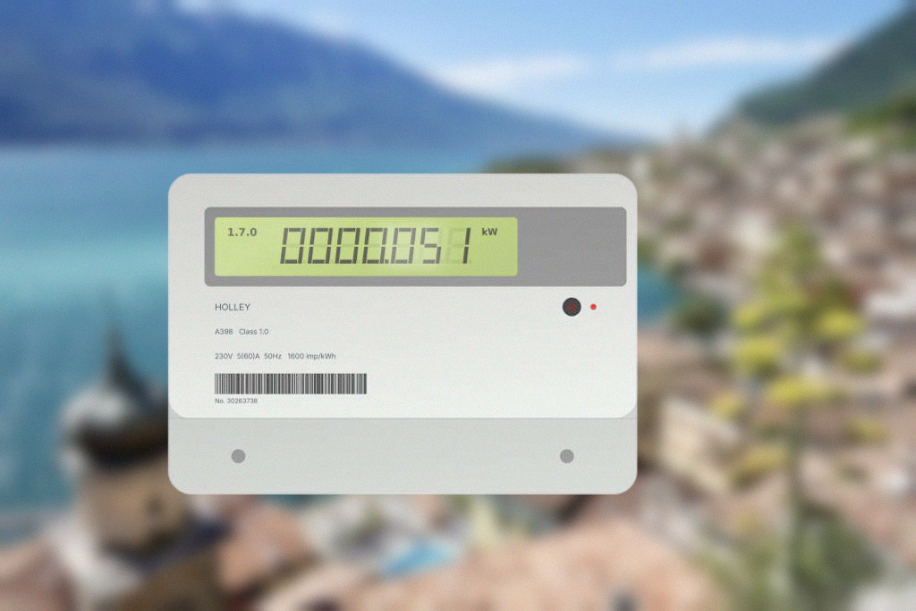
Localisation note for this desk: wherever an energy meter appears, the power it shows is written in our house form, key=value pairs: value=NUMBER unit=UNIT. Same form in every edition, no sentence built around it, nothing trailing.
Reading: value=0.051 unit=kW
